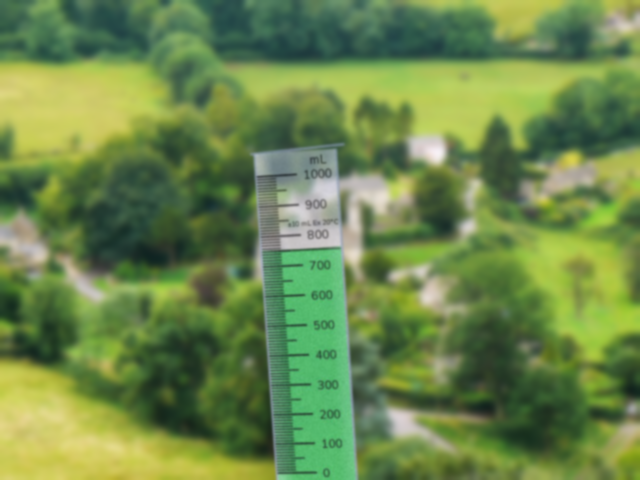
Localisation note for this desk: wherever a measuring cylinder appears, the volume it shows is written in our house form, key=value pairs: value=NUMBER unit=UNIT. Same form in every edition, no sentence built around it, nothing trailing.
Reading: value=750 unit=mL
